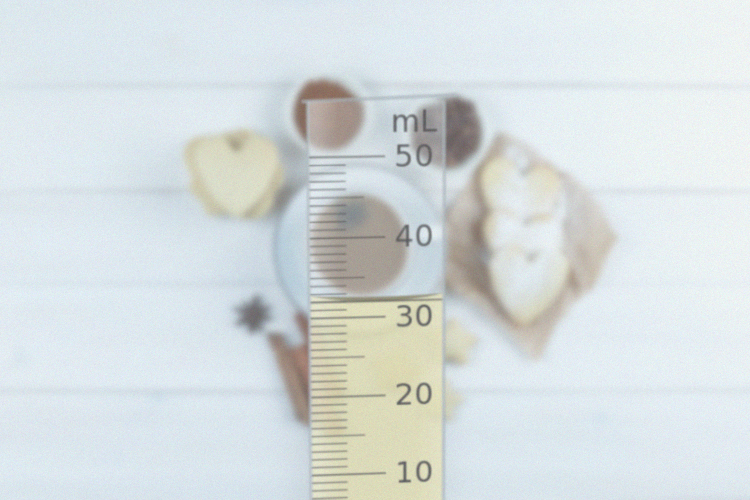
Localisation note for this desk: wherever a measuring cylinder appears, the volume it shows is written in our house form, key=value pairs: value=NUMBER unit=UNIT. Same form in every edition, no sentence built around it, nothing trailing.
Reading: value=32 unit=mL
